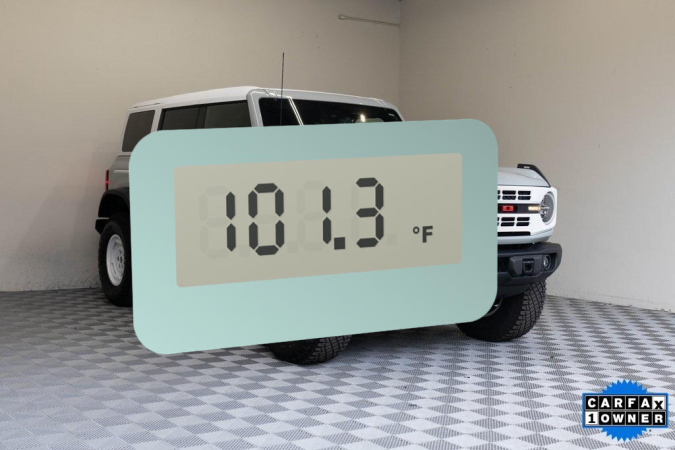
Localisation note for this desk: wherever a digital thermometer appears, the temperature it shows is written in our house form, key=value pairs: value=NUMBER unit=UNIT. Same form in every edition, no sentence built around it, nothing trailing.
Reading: value=101.3 unit=°F
